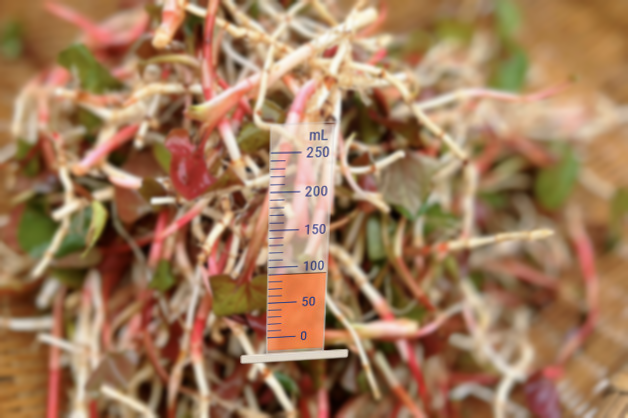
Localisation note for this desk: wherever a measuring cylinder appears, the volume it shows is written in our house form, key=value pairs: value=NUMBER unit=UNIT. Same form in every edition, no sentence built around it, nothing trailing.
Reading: value=90 unit=mL
